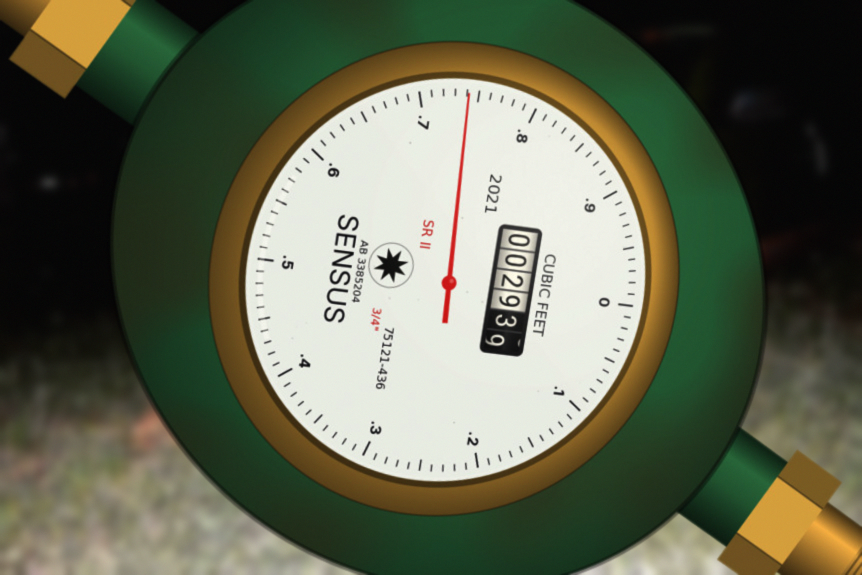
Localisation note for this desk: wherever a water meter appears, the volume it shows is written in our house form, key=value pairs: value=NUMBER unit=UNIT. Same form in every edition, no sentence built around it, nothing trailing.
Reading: value=2938.74 unit=ft³
